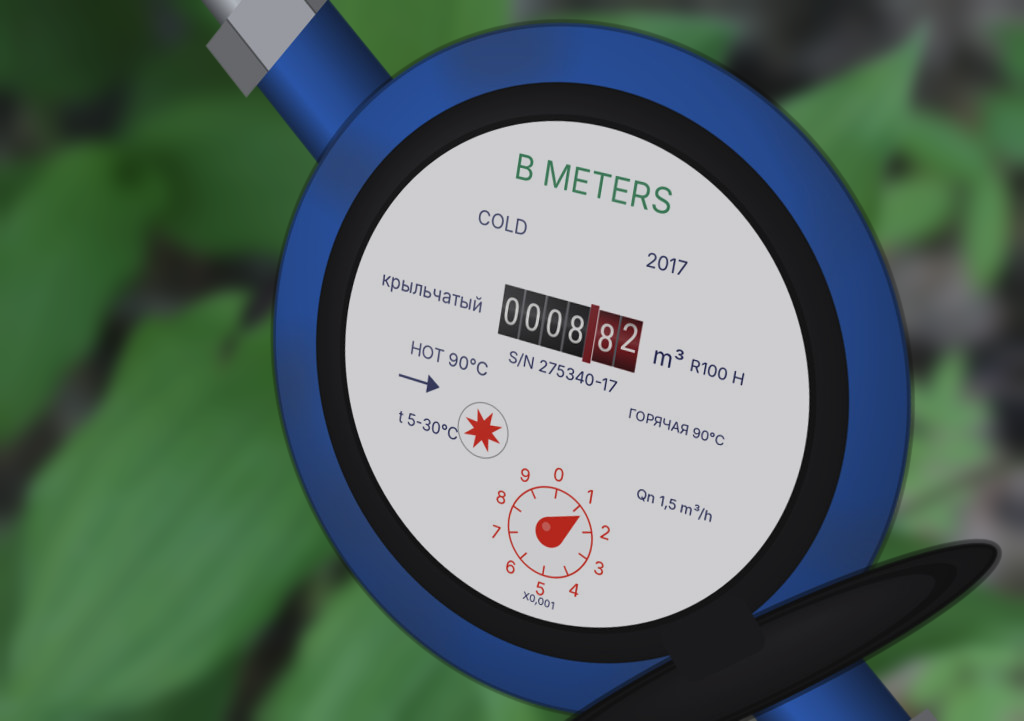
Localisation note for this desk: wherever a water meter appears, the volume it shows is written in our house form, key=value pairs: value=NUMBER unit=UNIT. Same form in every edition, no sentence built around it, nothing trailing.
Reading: value=8.821 unit=m³
